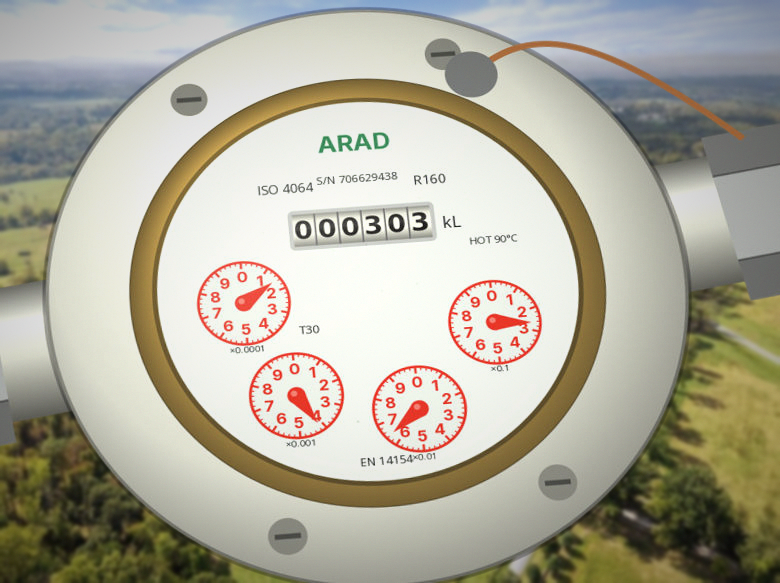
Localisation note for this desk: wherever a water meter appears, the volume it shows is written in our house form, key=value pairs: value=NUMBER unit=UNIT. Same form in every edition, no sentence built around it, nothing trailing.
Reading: value=303.2641 unit=kL
